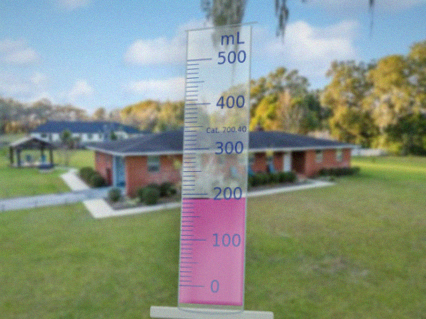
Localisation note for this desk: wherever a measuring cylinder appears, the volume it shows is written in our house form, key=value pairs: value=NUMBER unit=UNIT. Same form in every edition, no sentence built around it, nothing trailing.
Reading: value=190 unit=mL
